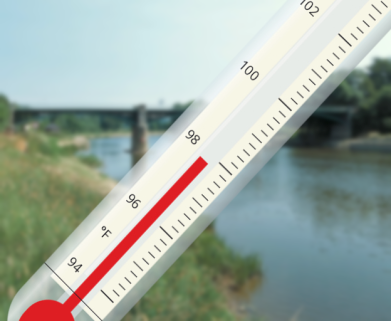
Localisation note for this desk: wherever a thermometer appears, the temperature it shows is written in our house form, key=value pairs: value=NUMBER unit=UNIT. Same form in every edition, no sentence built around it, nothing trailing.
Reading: value=97.8 unit=°F
